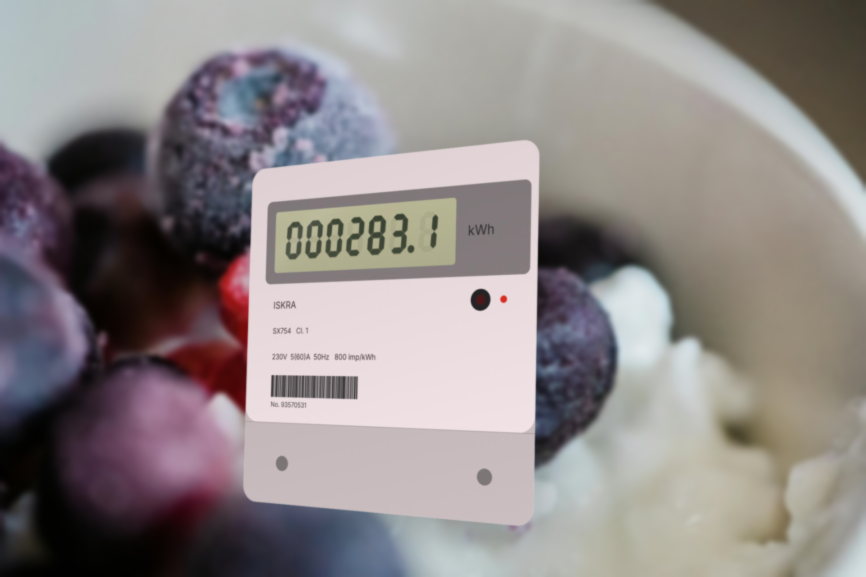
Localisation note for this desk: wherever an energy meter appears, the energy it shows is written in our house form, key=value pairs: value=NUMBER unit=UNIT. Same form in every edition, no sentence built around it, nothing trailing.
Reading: value=283.1 unit=kWh
